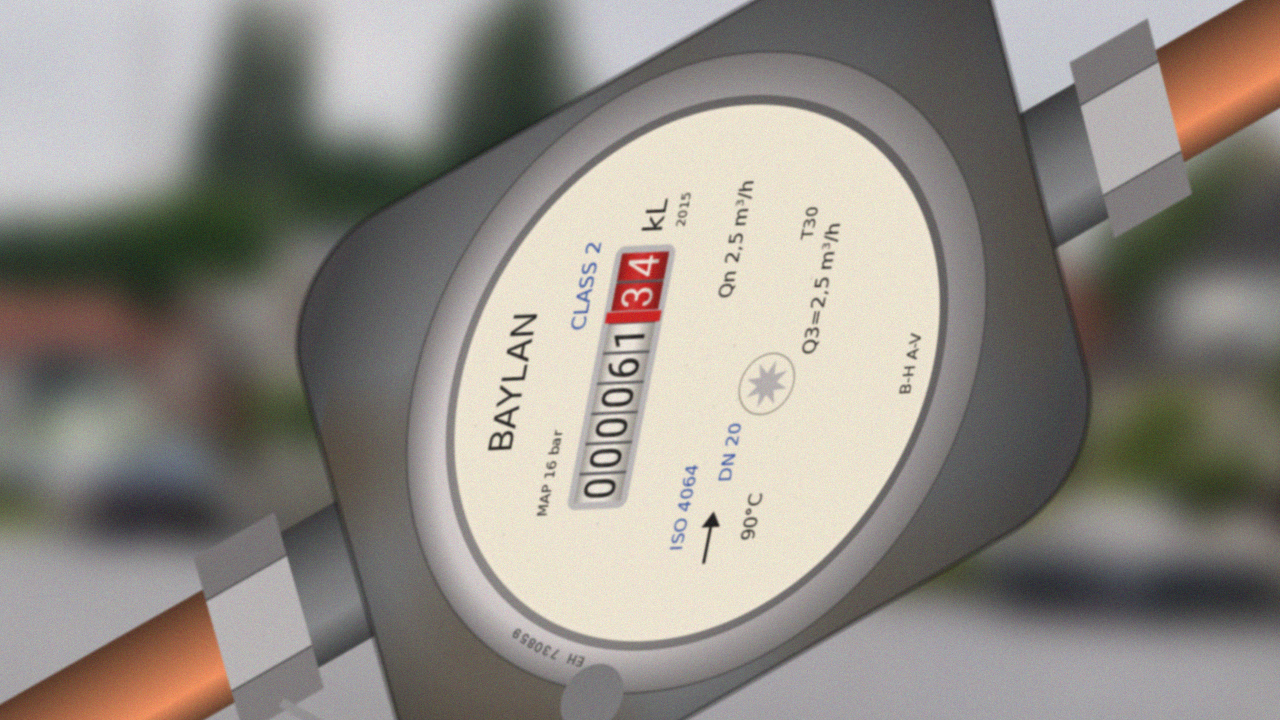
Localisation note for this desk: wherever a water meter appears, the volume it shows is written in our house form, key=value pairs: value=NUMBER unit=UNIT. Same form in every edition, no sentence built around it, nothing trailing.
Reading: value=61.34 unit=kL
